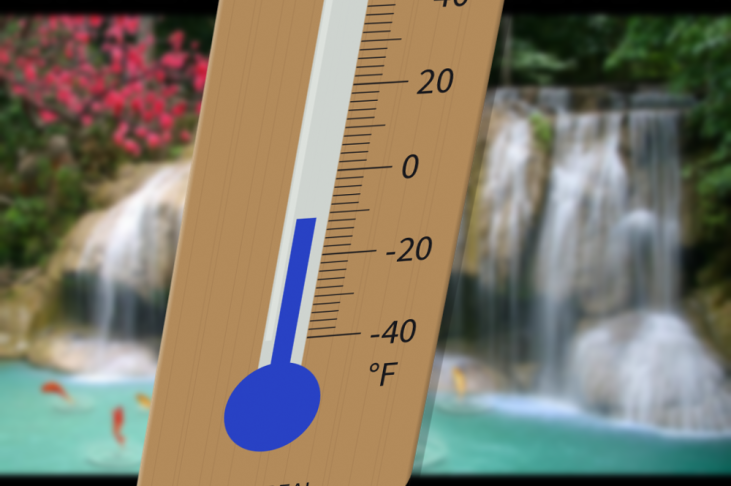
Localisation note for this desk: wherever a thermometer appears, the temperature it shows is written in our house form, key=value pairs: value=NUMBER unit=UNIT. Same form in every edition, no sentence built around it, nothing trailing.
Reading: value=-11 unit=°F
